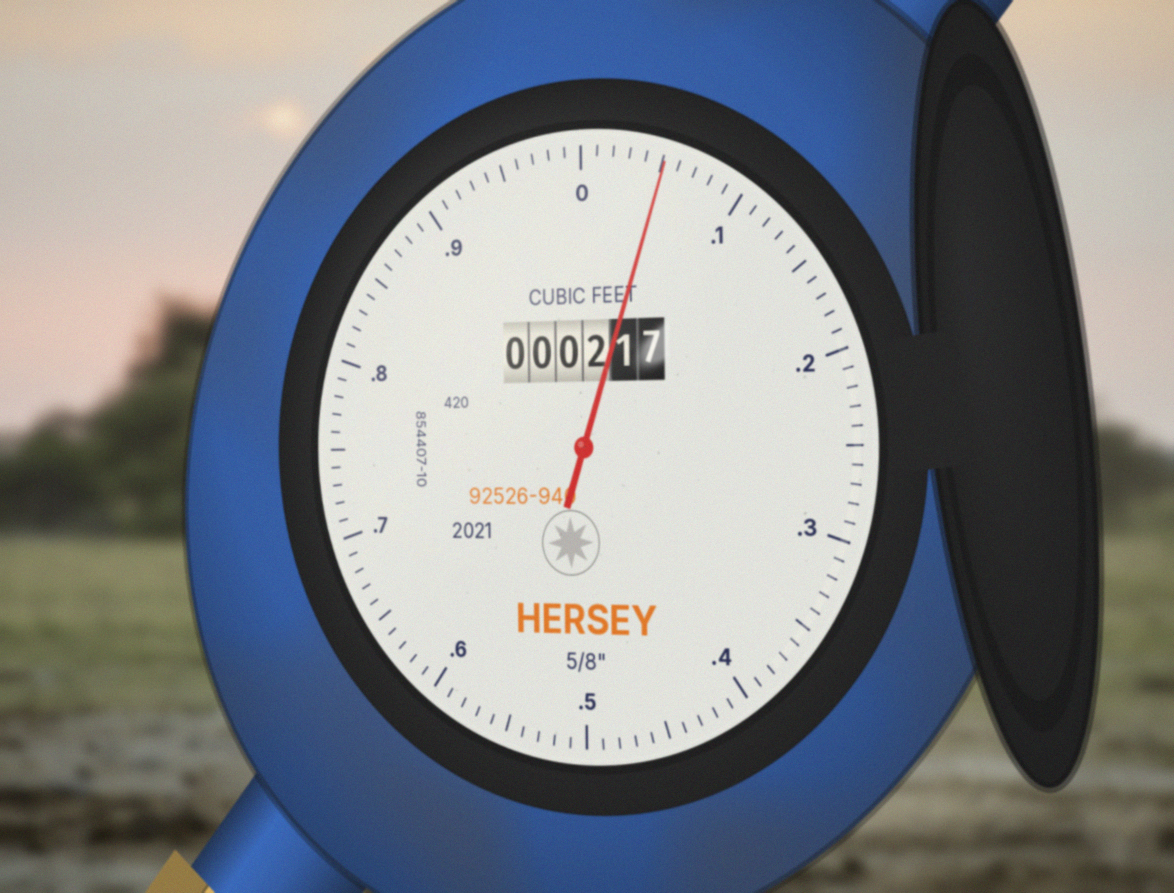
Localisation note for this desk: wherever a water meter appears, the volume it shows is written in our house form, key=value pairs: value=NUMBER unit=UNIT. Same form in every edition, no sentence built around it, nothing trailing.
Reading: value=217.05 unit=ft³
